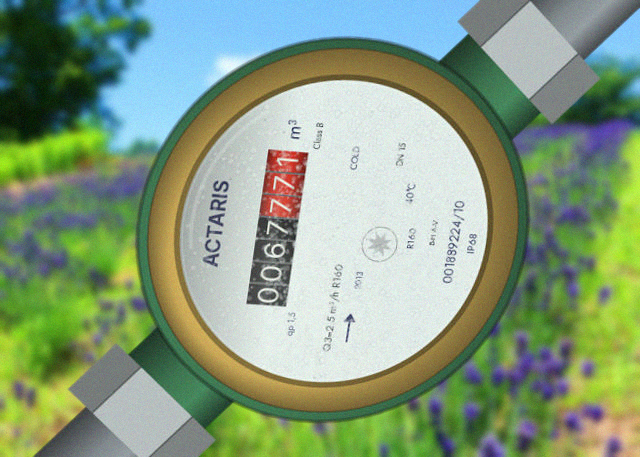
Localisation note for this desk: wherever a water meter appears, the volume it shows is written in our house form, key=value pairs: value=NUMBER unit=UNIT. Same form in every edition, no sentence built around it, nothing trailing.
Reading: value=67.771 unit=m³
